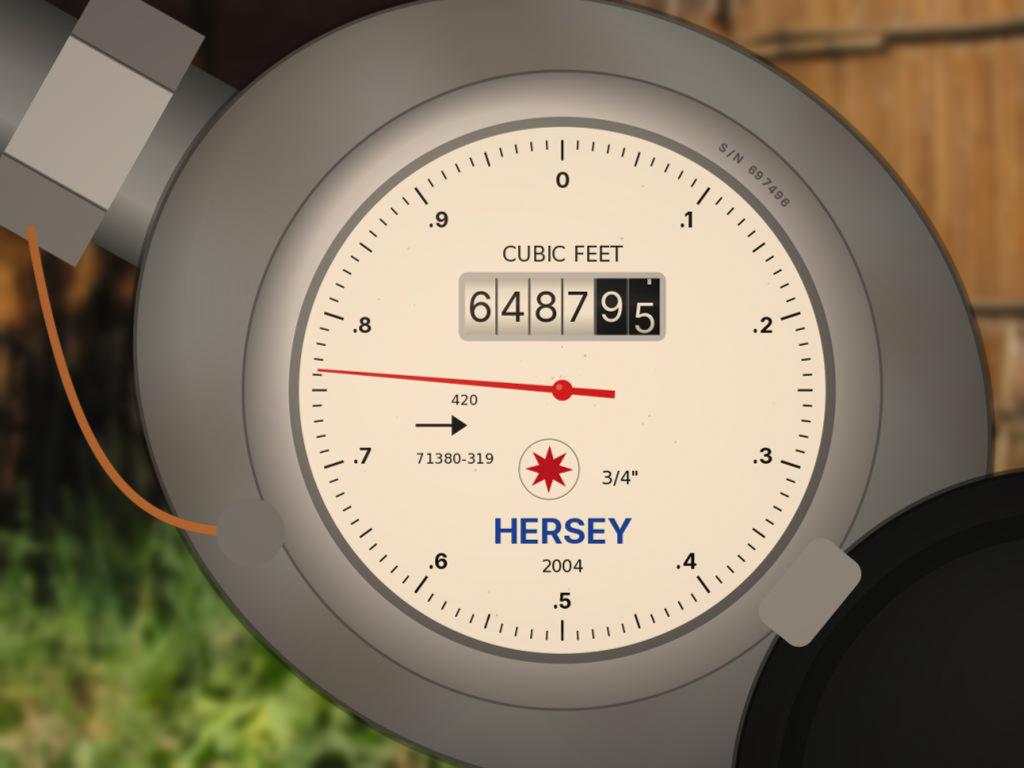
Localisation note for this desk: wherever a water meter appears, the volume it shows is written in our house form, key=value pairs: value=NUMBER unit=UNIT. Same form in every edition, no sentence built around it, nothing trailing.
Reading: value=648794.76 unit=ft³
